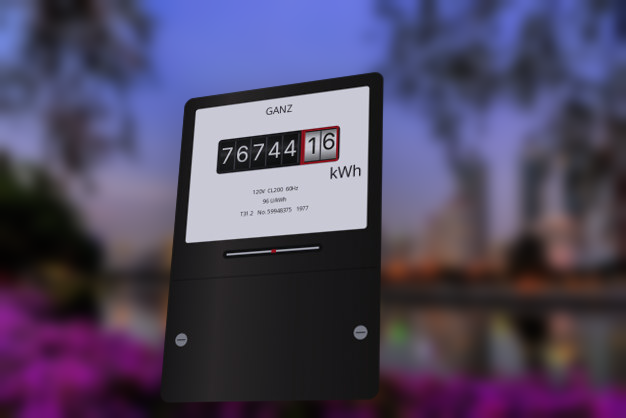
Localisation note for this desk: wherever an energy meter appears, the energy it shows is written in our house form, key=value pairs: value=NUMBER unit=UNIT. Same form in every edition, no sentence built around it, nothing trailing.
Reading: value=76744.16 unit=kWh
